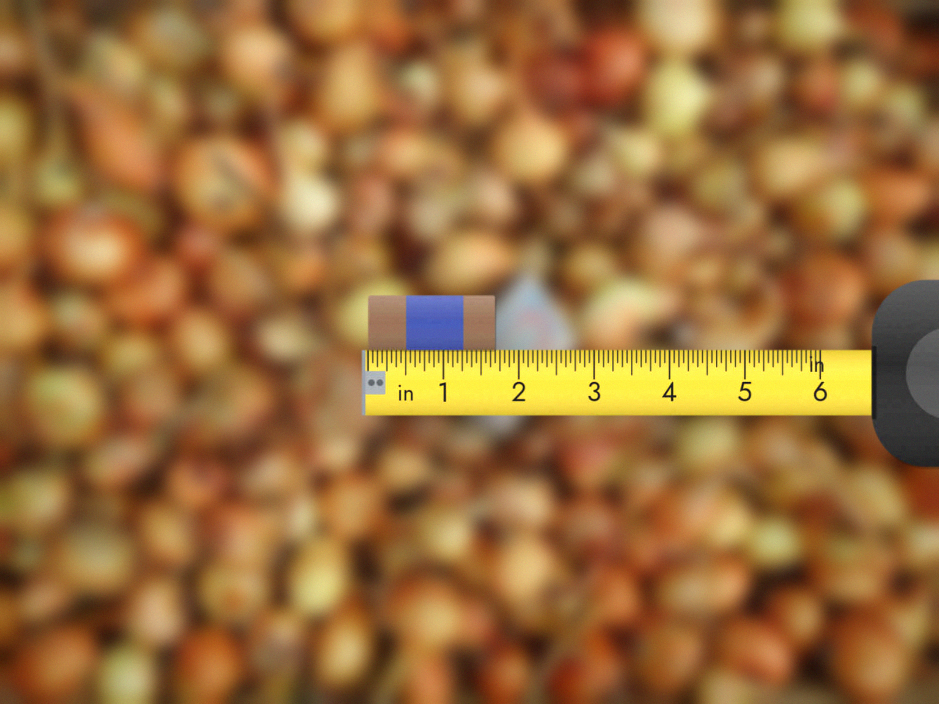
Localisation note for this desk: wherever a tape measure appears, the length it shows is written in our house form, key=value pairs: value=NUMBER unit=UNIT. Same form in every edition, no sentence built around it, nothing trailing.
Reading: value=1.6875 unit=in
